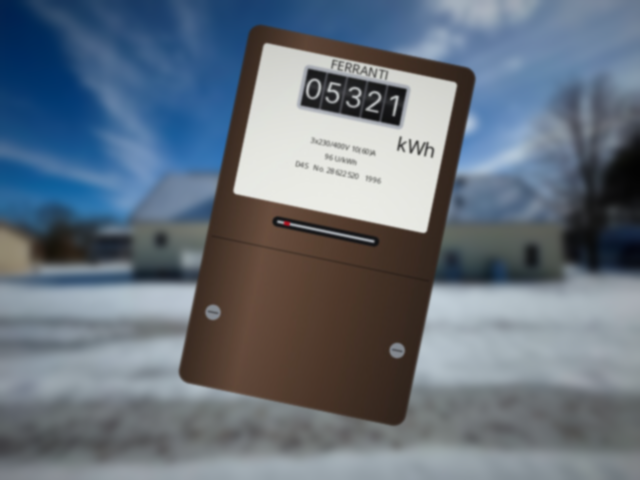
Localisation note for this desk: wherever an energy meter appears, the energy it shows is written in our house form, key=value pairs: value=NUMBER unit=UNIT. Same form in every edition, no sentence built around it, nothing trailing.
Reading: value=5321 unit=kWh
